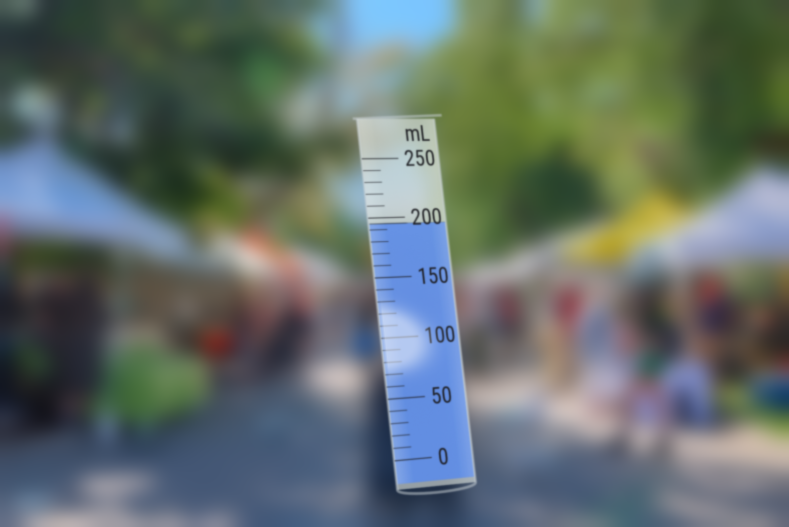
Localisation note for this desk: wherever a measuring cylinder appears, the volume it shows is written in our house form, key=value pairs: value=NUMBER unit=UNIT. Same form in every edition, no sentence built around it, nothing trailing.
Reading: value=195 unit=mL
